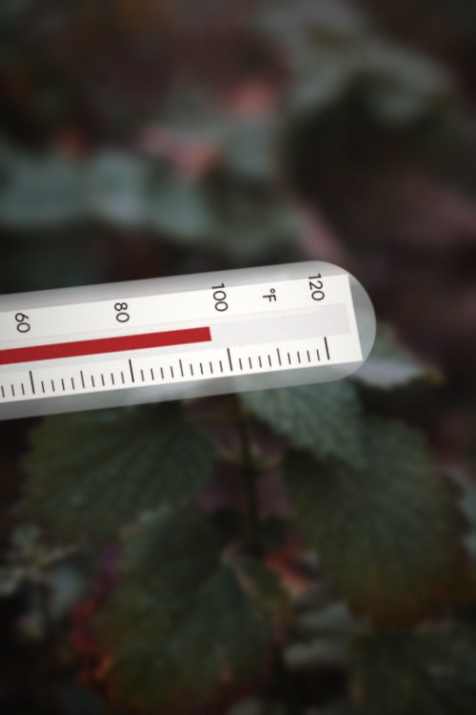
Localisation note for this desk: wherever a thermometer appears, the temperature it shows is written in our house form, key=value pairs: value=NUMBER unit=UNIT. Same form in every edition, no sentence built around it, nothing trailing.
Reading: value=97 unit=°F
